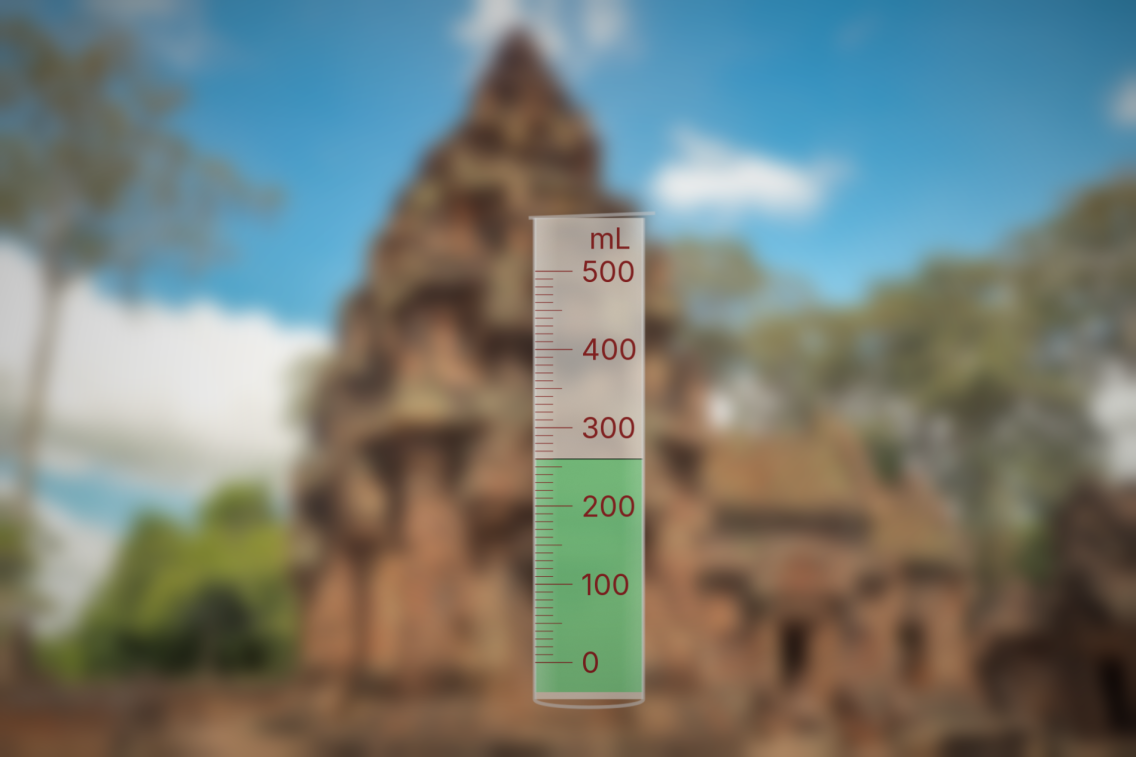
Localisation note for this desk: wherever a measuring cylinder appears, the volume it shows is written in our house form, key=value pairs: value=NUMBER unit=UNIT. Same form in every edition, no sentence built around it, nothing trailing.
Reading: value=260 unit=mL
